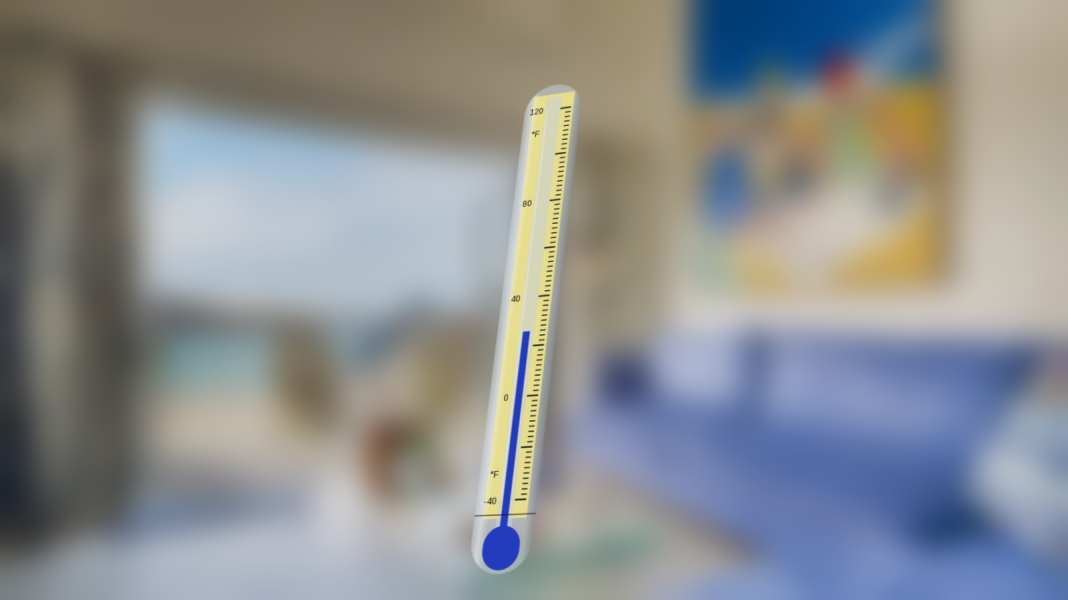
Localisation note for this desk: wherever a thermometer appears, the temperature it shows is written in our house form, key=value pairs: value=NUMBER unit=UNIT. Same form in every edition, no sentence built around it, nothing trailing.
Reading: value=26 unit=°F
